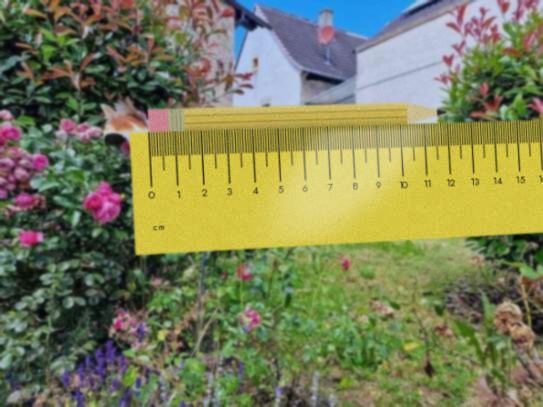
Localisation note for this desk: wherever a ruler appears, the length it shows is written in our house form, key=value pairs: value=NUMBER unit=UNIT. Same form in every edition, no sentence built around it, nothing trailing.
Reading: value=12 unit=cm
